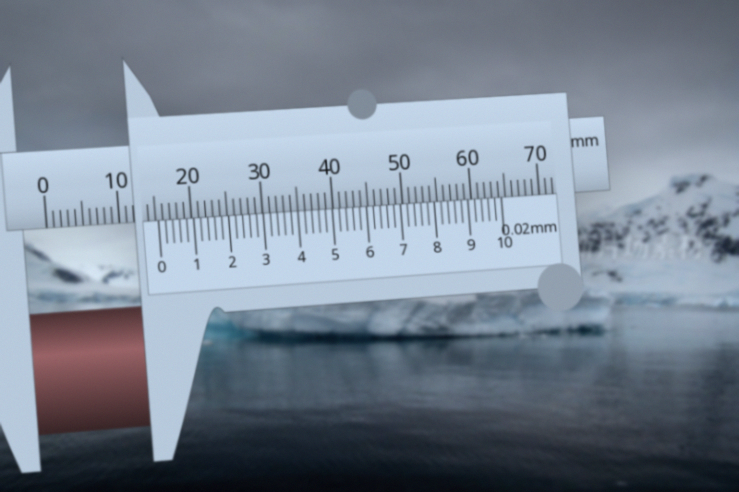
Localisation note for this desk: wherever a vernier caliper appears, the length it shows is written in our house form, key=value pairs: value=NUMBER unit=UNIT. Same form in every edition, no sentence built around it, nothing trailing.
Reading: value=15.4 unit=mm
